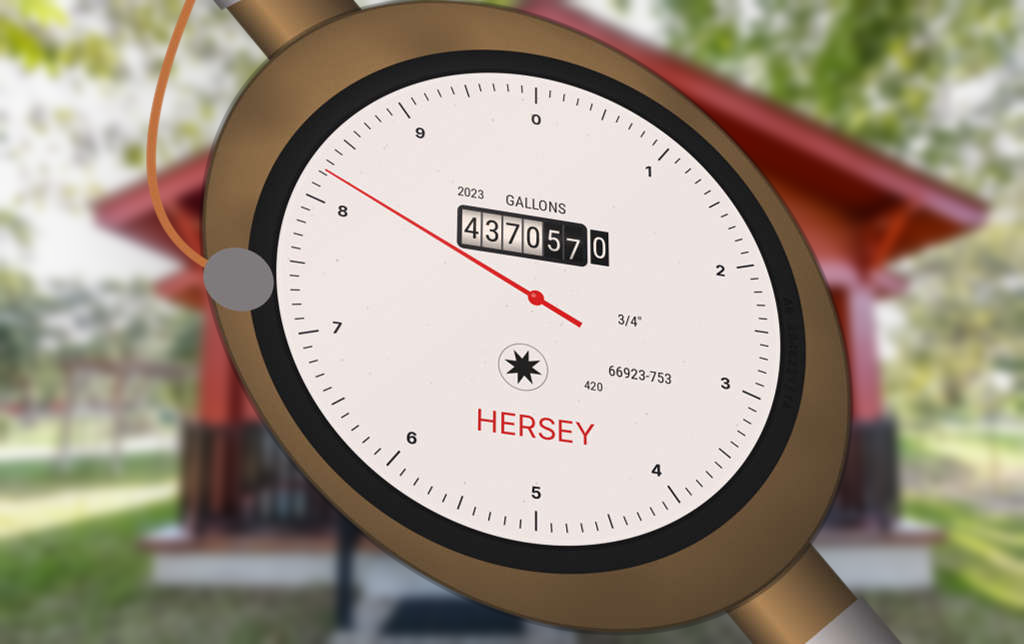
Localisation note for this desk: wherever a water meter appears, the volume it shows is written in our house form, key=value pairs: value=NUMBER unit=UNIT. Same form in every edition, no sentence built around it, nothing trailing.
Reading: value=4370568.2 unit=gal
